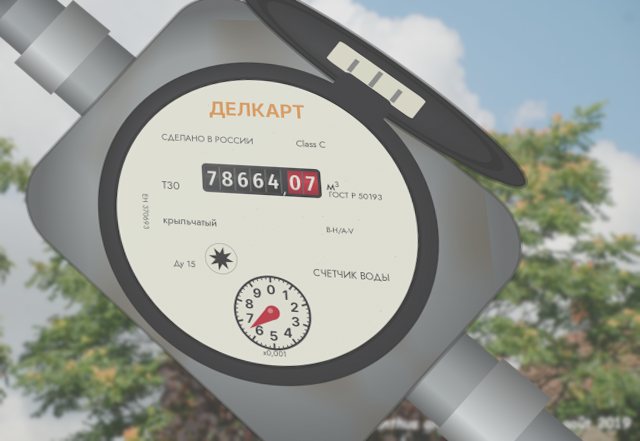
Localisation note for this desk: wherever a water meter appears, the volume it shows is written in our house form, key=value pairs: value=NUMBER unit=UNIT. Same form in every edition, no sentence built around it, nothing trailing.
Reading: value=78664.076 unit=m³
